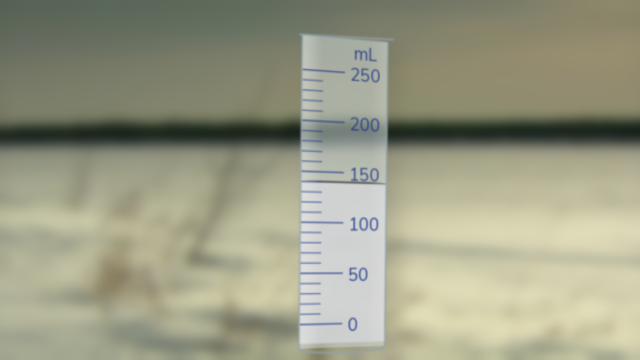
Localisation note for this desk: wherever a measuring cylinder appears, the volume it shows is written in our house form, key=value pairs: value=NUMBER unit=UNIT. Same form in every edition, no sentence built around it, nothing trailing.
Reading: value=140 unit=mL
